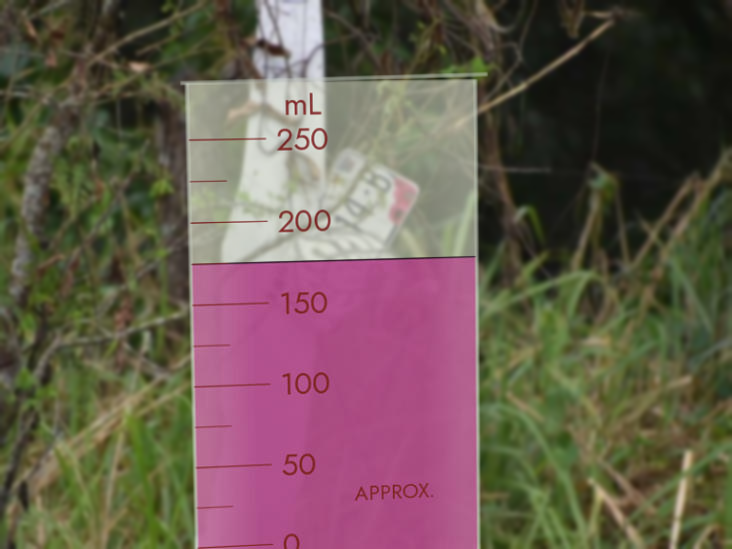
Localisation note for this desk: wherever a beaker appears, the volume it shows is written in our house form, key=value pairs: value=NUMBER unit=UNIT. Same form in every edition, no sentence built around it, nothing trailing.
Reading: value=175 unit=mL
